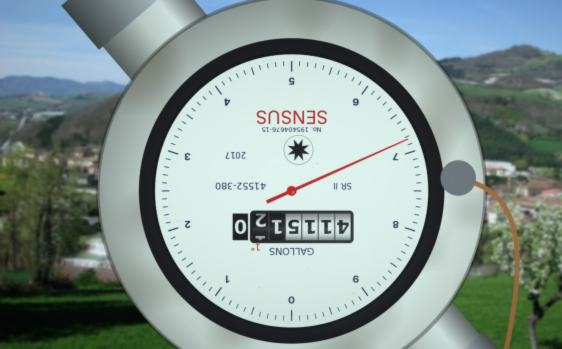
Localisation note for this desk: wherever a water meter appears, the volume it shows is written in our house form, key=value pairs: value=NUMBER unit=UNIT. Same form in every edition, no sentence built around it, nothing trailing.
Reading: value=4115116.8 unit=gal
